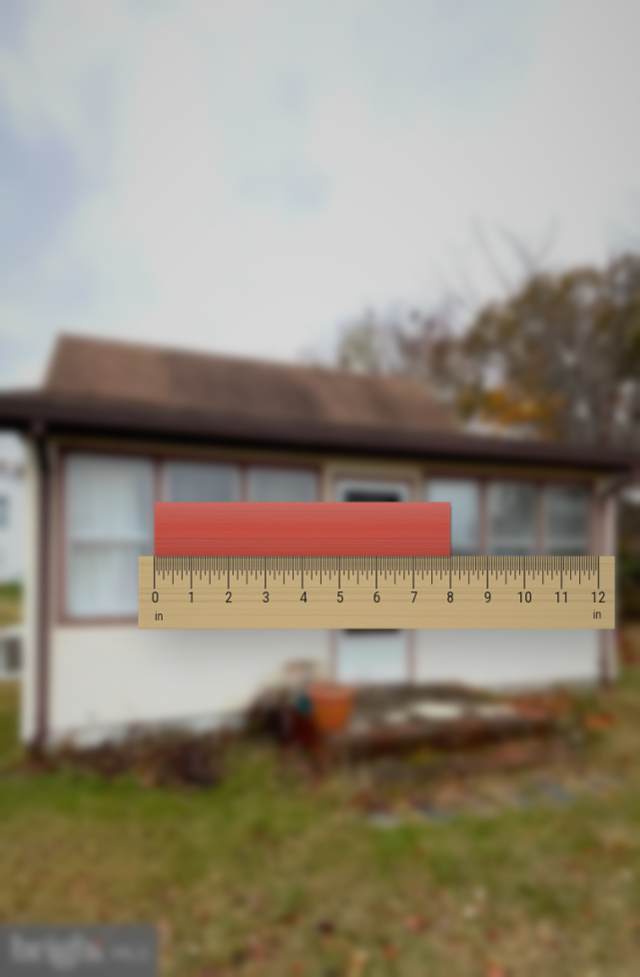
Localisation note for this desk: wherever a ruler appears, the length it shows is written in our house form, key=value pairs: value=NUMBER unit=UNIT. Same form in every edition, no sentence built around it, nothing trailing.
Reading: value=8 unit=in
